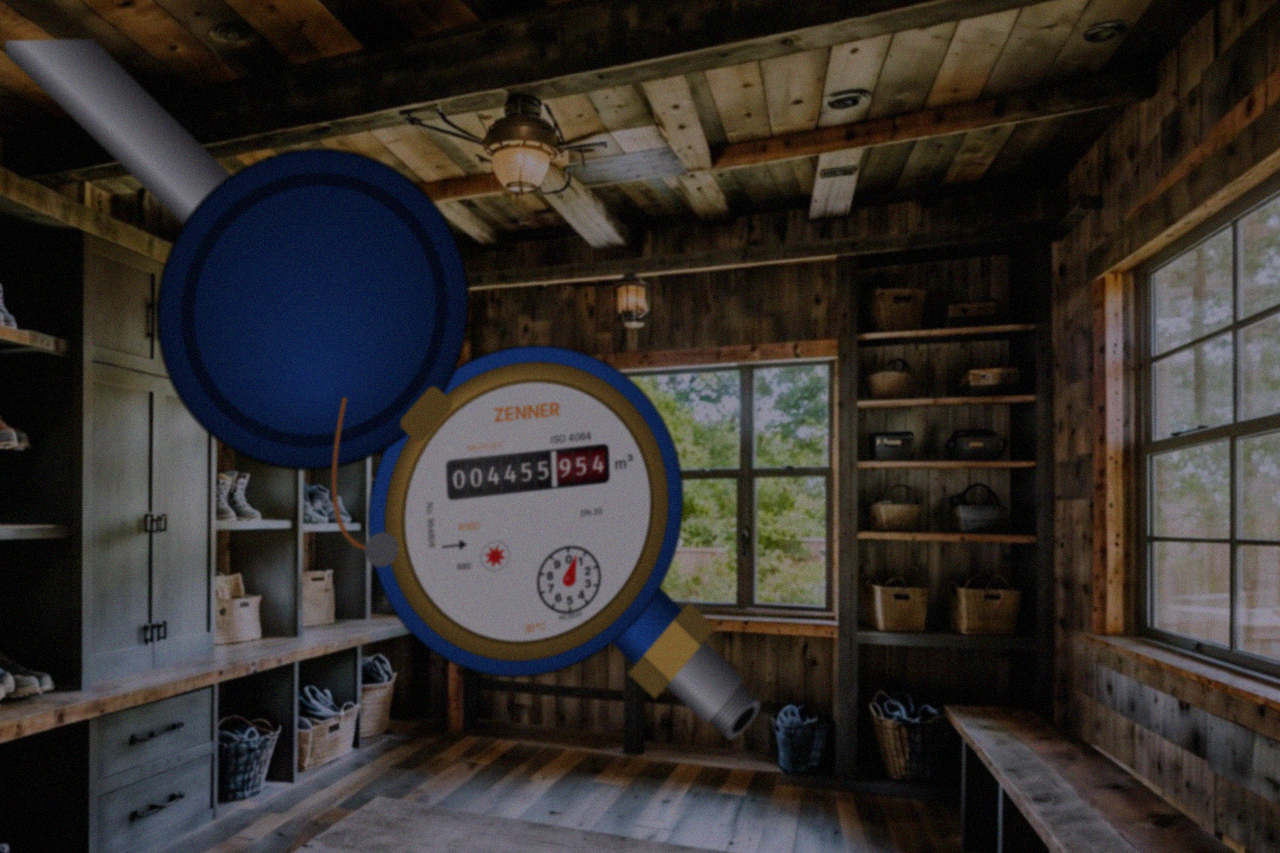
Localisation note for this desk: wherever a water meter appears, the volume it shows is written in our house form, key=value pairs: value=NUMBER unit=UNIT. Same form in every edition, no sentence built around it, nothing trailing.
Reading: value=4455.9540 unit=m³
